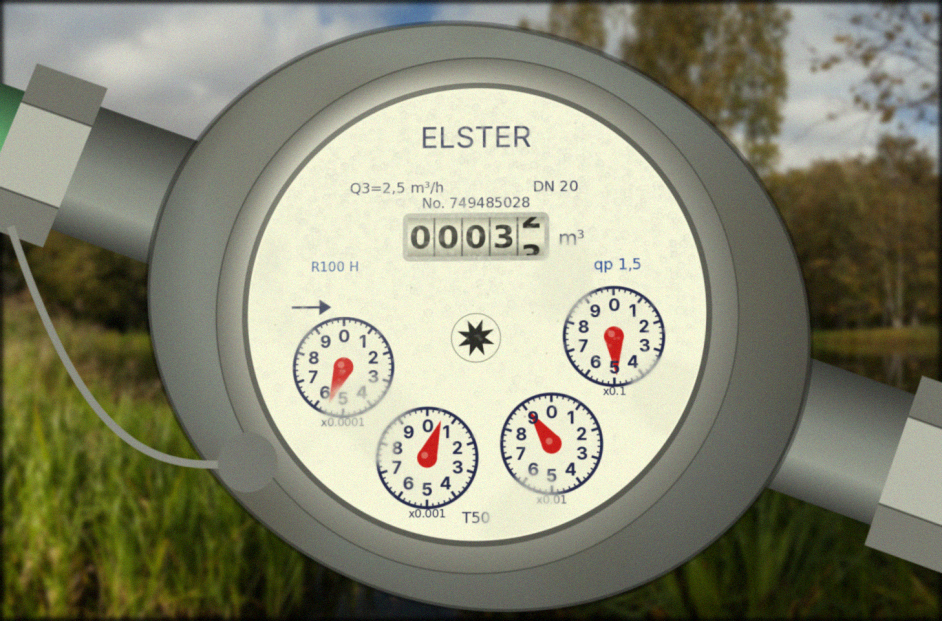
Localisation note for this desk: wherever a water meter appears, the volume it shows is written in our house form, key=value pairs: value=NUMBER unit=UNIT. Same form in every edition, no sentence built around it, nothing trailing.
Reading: value=32.4905 unit=m³
